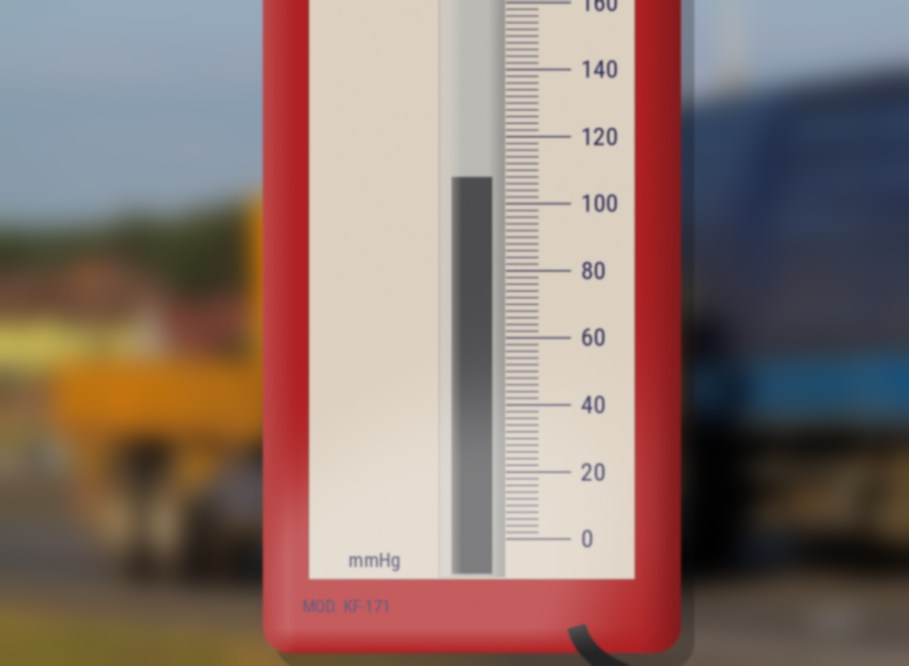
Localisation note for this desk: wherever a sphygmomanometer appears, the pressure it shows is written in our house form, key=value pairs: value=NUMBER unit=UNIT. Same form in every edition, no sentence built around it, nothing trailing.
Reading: value=108 unit=mmHg
